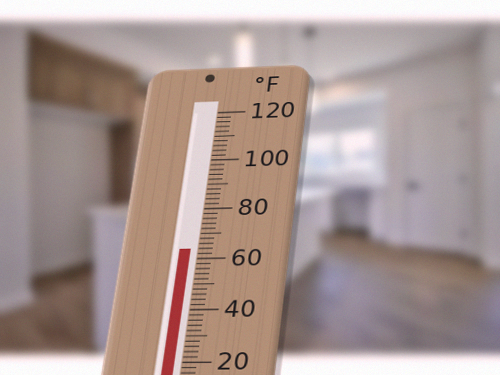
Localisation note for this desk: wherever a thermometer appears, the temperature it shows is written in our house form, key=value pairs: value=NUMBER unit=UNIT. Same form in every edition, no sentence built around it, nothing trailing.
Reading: value=64 unit=°F
